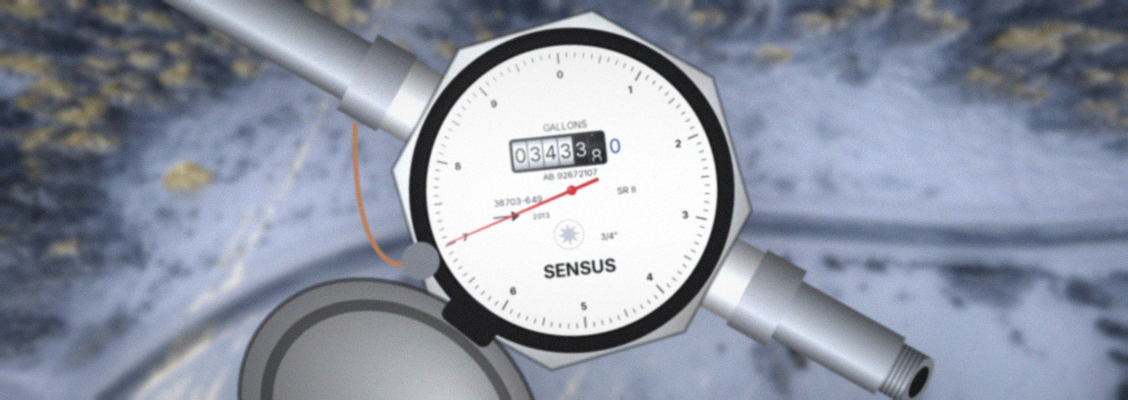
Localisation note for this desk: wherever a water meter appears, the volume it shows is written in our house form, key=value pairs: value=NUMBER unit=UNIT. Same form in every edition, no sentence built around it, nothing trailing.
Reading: value=343377.0 unit=gal
